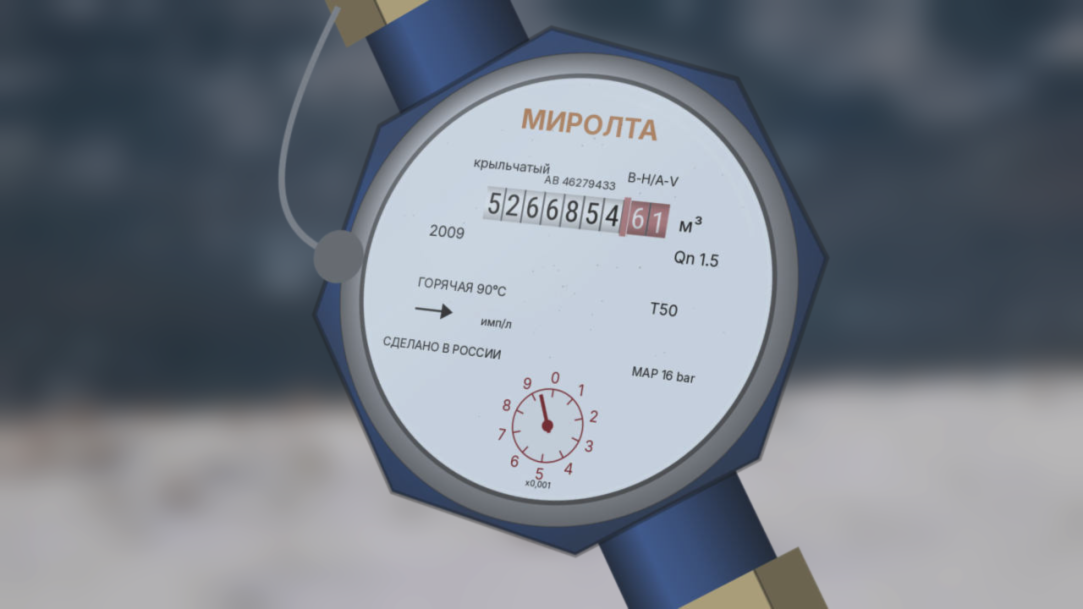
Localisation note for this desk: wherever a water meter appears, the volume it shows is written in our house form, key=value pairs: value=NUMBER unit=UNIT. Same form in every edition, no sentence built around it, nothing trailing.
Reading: value=5266854.609 unit=m³
